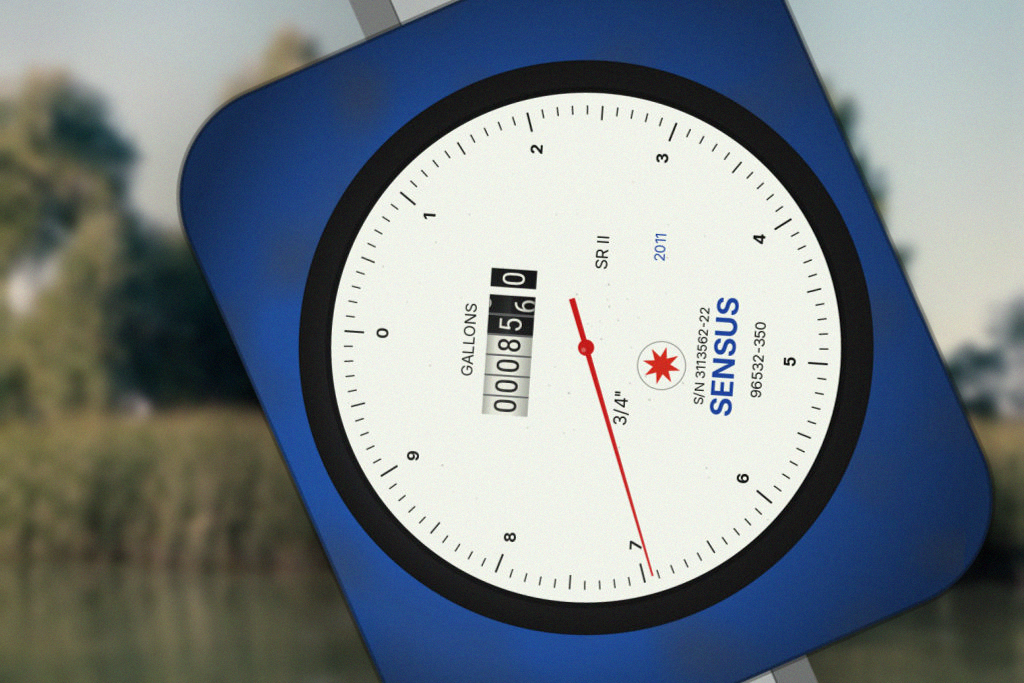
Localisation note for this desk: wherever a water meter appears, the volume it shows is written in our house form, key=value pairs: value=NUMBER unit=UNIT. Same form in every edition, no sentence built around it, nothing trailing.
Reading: value=8556.9 unit=gal
